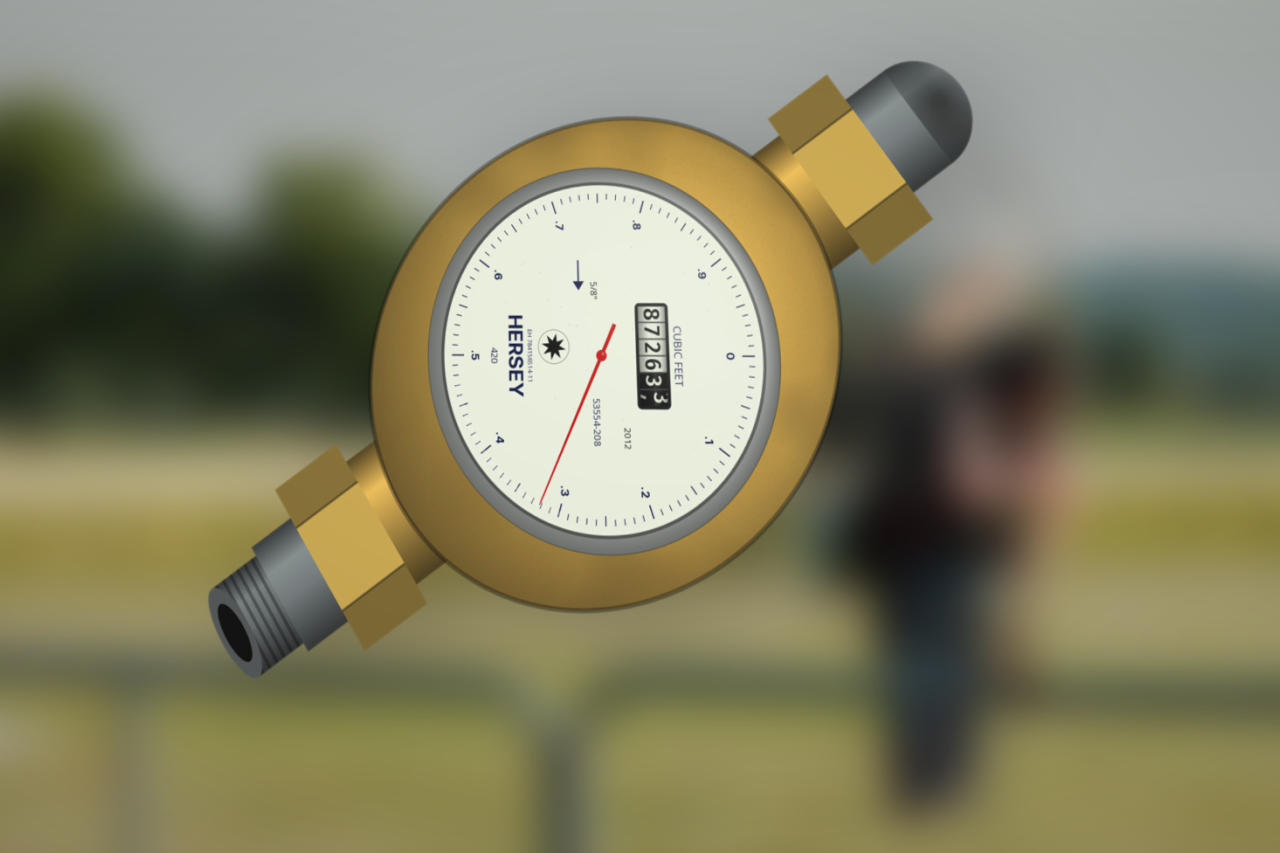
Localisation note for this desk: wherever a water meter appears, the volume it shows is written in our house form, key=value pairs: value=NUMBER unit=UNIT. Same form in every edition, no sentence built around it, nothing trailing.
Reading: value=872633.32 unit=ft³
